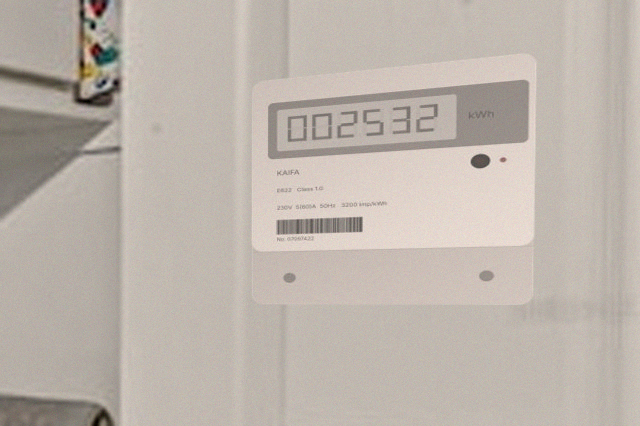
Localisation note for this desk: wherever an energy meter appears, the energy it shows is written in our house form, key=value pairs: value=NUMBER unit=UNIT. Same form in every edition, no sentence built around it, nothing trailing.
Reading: value=2532 unit=kWh
